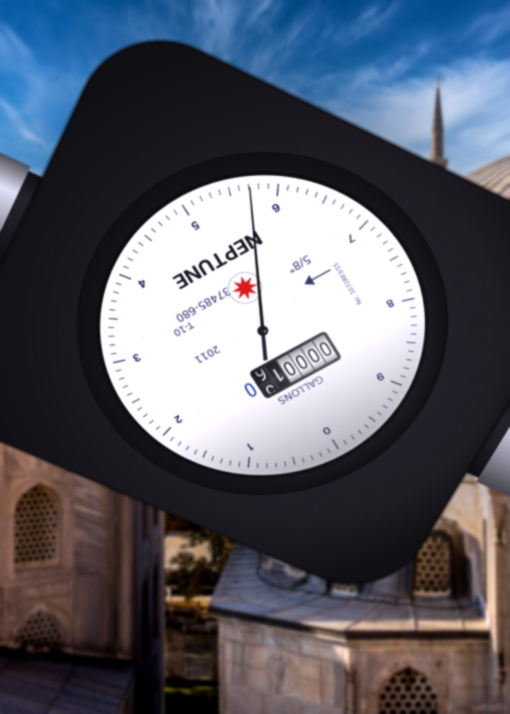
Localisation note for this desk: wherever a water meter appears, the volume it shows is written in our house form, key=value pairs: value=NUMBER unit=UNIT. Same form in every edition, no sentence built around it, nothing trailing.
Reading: value=155.7 unit=gal
